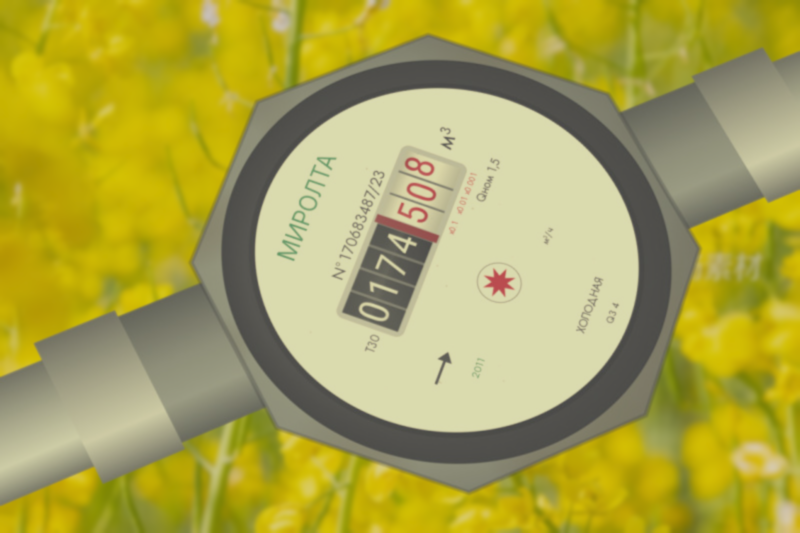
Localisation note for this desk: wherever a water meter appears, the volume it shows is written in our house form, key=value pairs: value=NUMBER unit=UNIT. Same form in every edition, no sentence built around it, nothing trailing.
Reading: value=174.508 unit=m³
